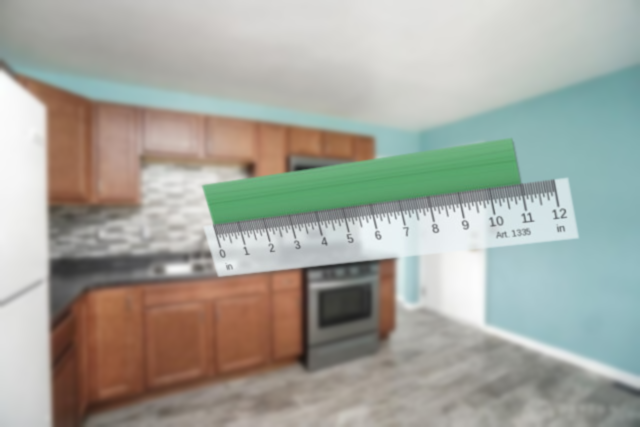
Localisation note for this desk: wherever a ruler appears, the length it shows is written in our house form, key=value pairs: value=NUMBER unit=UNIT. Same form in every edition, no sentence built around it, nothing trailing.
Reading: value=11 unit=in
